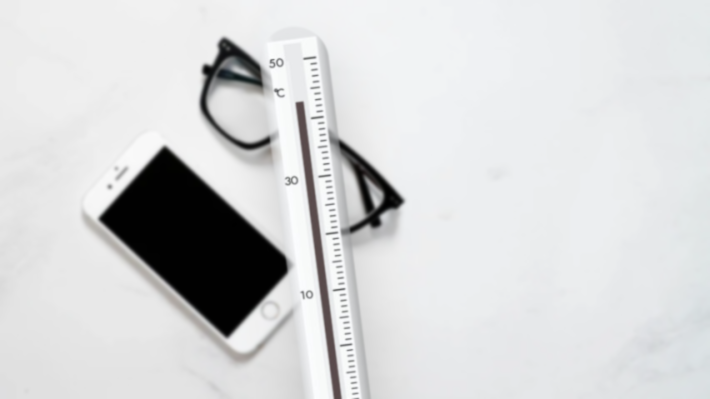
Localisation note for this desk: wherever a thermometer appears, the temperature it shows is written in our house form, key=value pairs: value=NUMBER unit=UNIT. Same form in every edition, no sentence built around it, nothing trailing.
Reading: value=43 unit=°C
